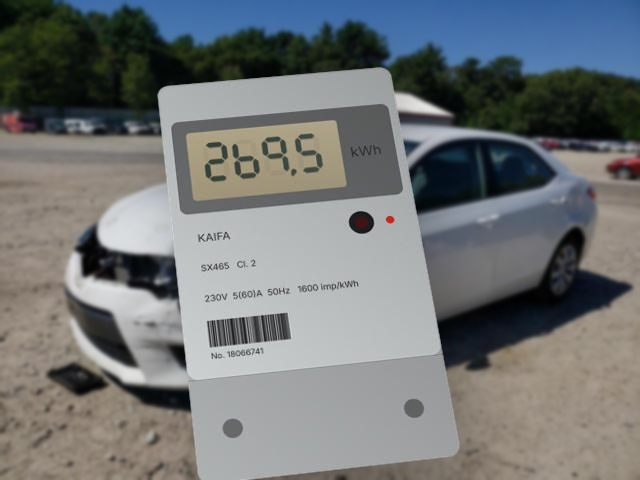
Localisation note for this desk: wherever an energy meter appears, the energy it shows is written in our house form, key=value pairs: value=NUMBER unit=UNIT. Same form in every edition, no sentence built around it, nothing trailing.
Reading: value=269.5 unit=kWh
